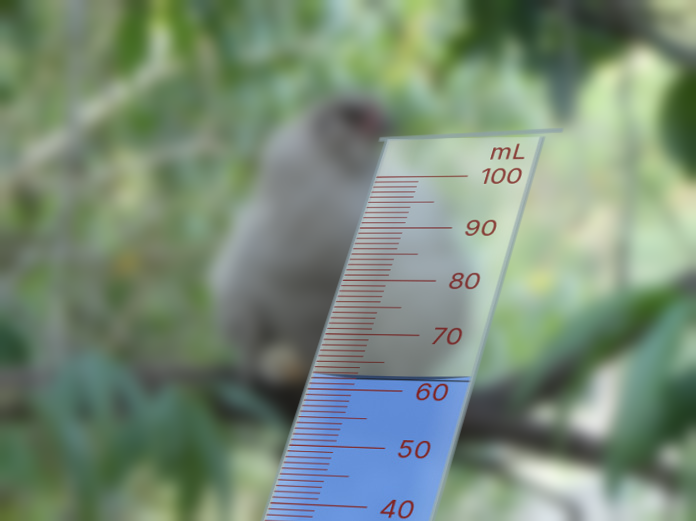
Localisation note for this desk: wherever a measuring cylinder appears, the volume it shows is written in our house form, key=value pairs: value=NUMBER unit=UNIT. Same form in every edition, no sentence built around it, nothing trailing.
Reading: value=62 unit=mL
